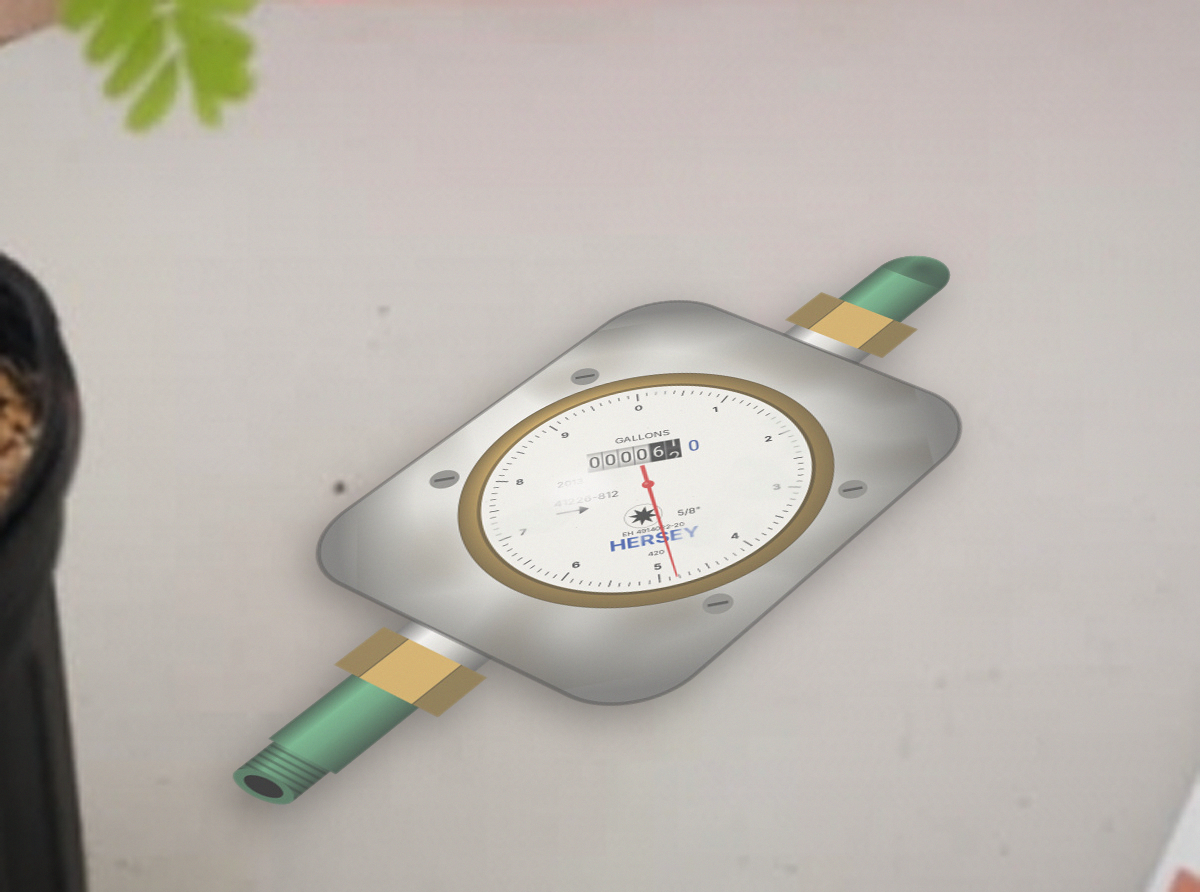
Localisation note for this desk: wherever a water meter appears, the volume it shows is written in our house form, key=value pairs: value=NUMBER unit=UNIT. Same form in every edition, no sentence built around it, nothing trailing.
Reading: value=614.8 unit=gal
